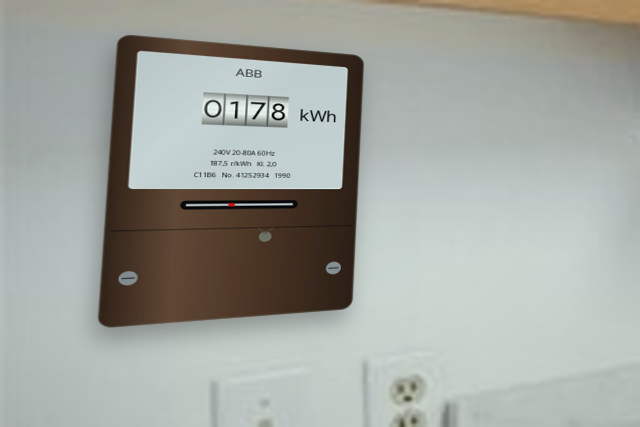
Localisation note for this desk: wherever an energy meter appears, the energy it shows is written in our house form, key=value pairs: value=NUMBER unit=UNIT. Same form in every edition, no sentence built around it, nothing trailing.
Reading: value=178 unit=kWh
